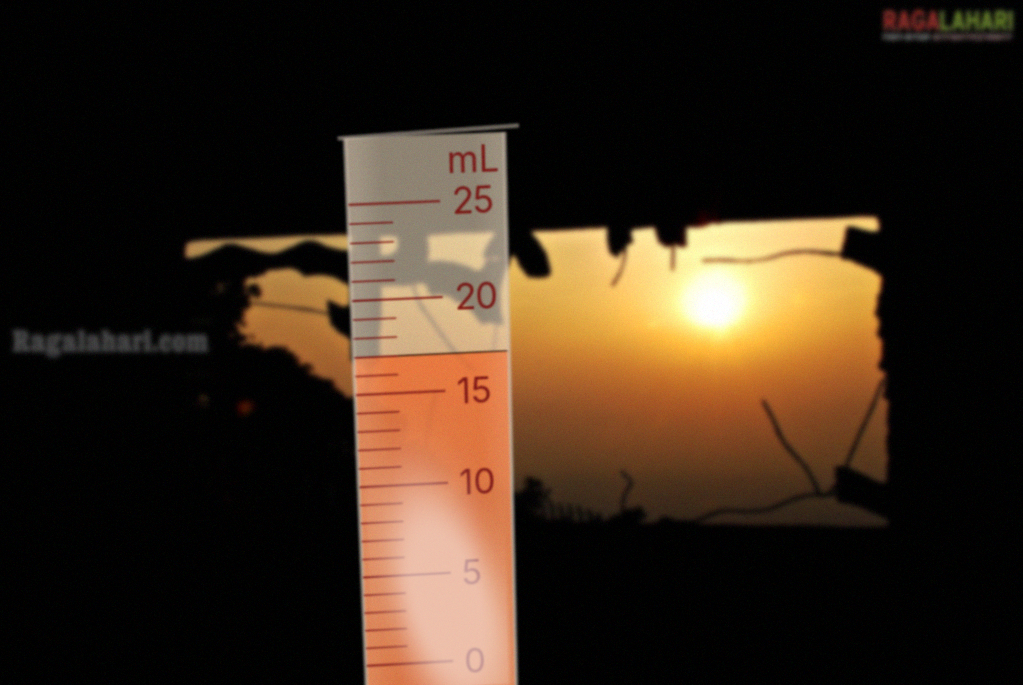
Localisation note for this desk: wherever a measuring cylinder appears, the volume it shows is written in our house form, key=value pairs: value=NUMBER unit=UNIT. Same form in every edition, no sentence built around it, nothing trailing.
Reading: value=17 unit=mL
